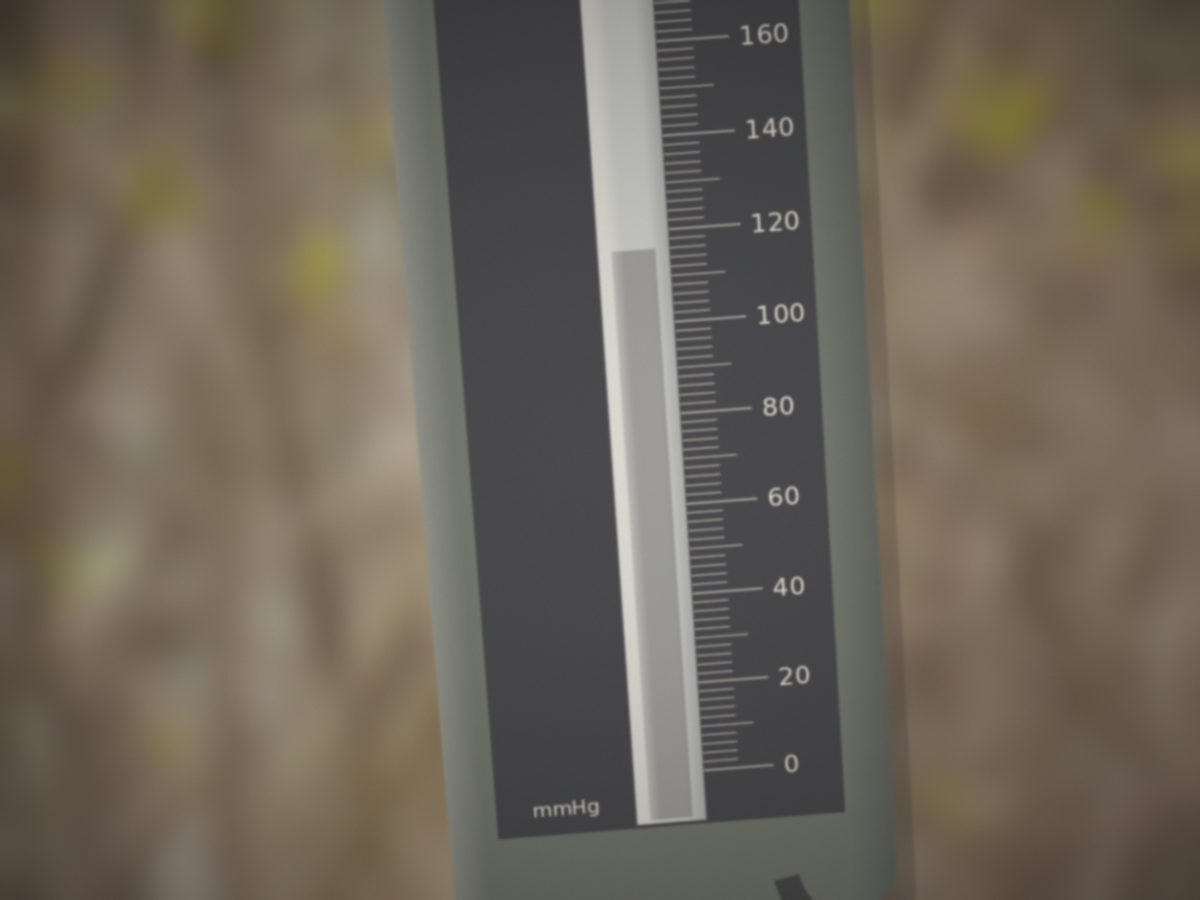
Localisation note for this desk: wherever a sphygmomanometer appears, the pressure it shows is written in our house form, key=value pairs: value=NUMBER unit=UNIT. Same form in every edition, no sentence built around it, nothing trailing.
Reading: value=116 unit=mmHg
